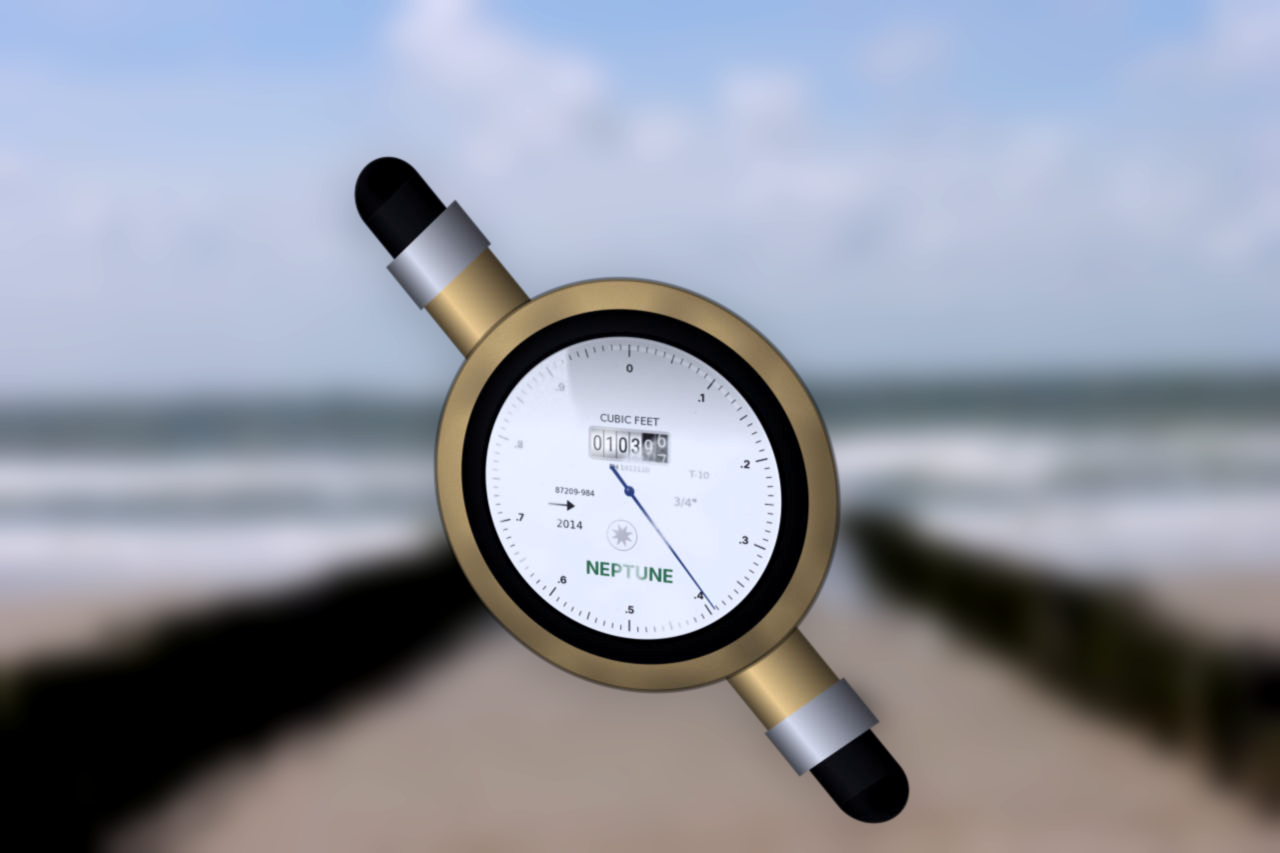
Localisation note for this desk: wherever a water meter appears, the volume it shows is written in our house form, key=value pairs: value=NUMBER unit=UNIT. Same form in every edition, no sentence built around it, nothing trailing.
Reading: value=10396.39 unit=ft³
